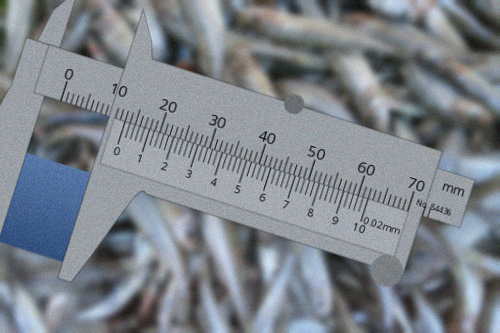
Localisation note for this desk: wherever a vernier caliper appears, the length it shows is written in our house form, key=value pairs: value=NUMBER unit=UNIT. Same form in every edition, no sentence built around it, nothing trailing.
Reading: value=13.0 unit=mm
